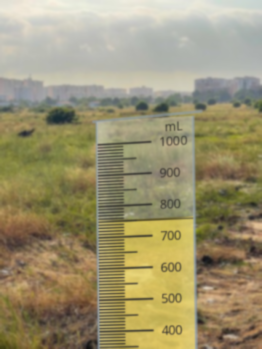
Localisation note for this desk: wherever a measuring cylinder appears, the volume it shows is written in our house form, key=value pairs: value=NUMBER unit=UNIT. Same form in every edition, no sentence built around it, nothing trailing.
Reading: value=750 unit=mL
